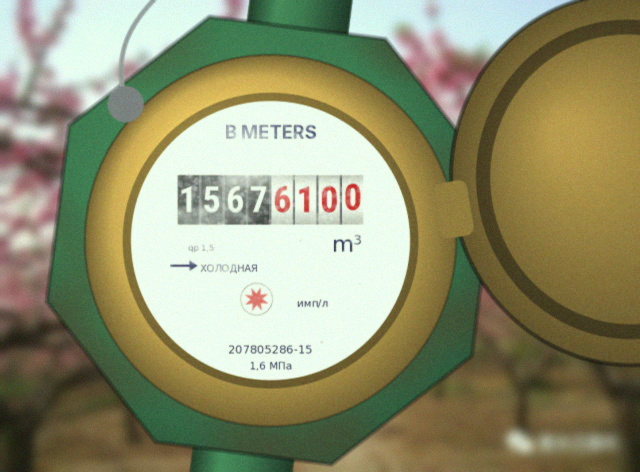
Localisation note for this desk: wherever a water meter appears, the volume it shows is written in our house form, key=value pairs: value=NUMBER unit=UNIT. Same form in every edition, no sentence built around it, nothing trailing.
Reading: value=1567.6100 unit=m³
